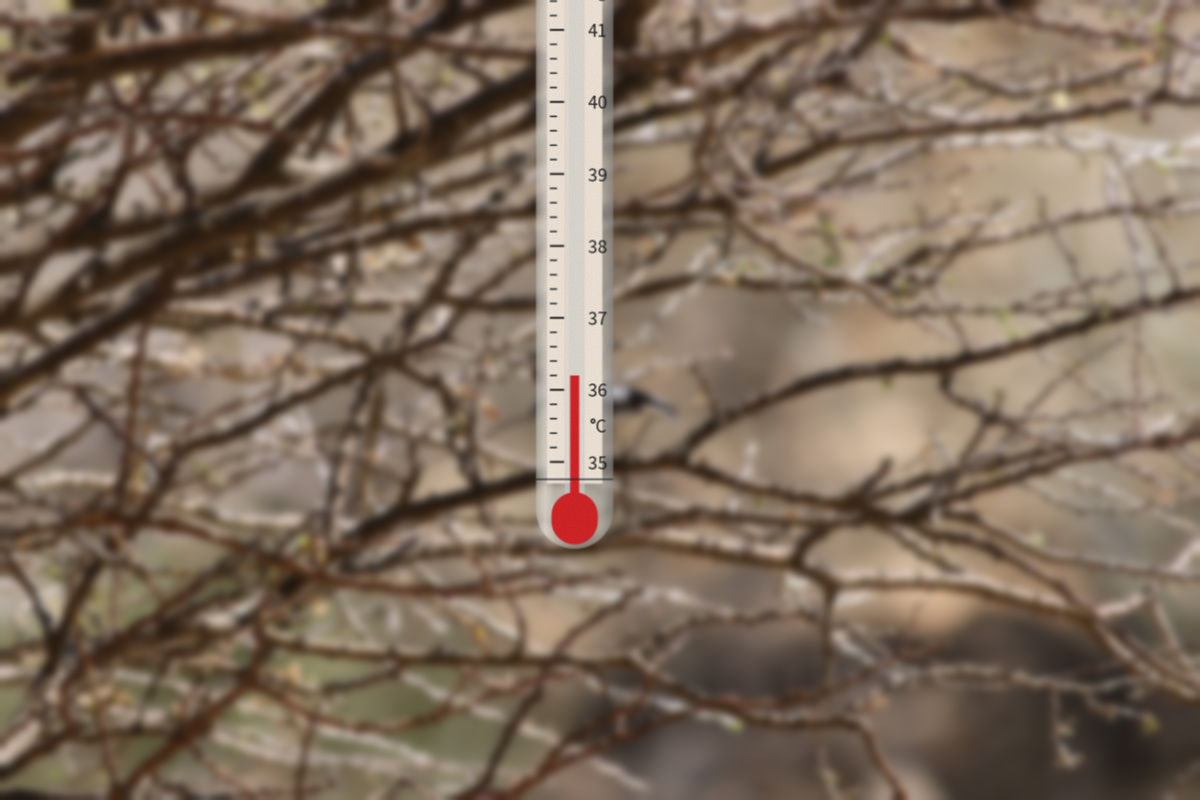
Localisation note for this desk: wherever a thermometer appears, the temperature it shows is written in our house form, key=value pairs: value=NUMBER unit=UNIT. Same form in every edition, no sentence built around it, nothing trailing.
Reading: value=36.2 unit=°C
